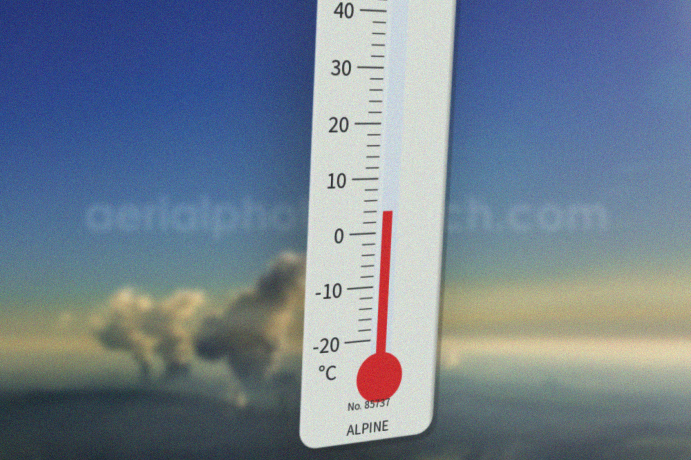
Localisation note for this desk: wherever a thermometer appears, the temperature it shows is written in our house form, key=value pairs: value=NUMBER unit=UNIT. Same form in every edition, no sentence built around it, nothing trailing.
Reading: value=4 unit=°C
